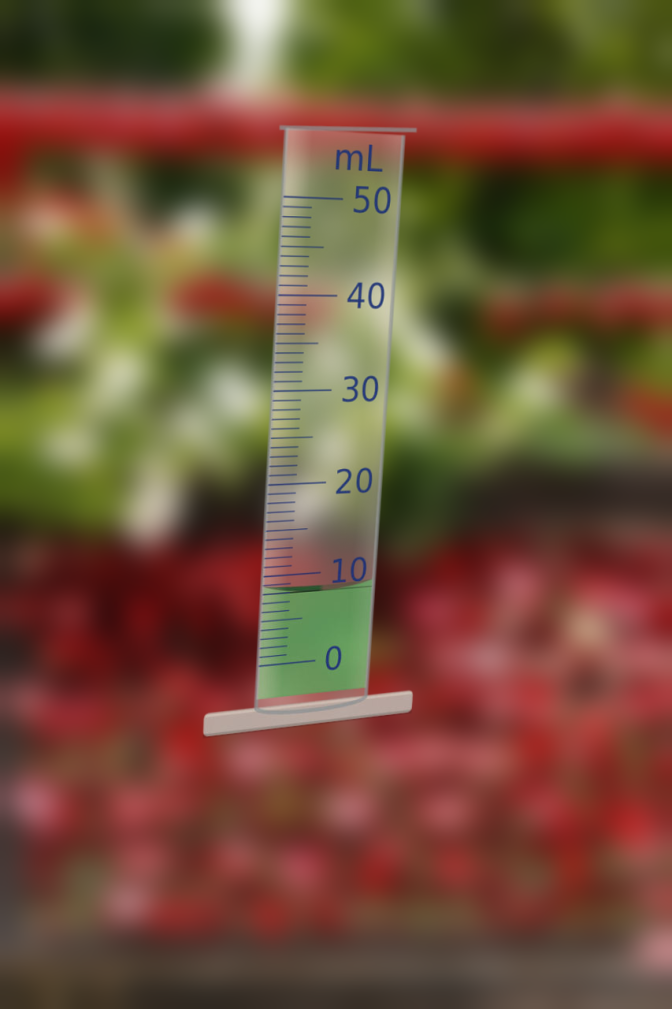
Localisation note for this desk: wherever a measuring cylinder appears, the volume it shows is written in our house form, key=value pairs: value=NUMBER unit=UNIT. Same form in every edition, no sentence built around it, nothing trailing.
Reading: value=8 unit=mL
